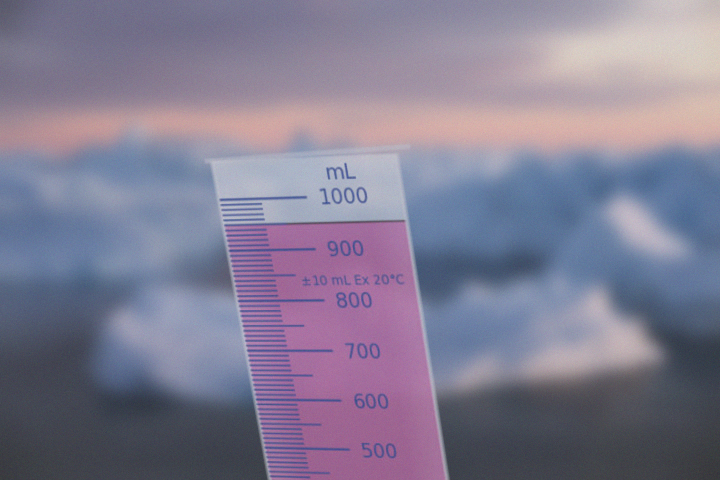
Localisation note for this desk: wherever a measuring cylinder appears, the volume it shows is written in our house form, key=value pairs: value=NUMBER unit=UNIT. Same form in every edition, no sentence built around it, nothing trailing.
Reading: value=950 unit=mL
